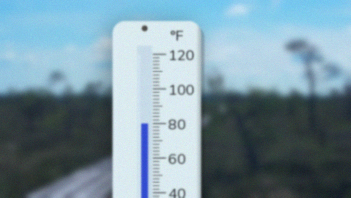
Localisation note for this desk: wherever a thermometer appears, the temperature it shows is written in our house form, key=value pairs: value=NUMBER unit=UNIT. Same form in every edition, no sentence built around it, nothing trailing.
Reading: value=80 unit=°F
